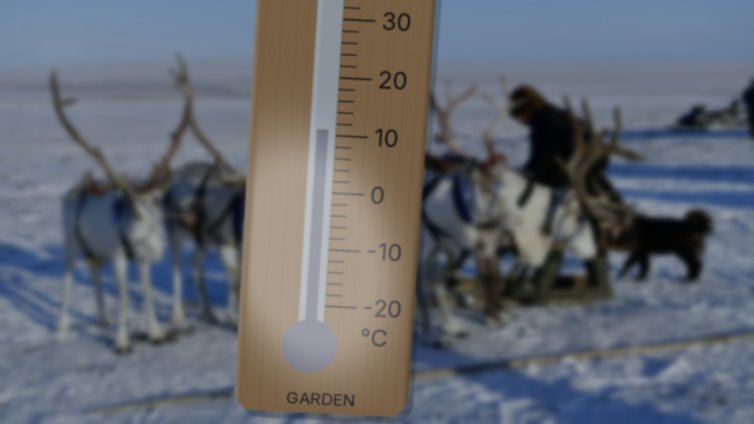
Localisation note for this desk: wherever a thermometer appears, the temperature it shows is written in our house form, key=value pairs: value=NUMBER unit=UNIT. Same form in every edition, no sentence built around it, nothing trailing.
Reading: value=11 unit=°C
